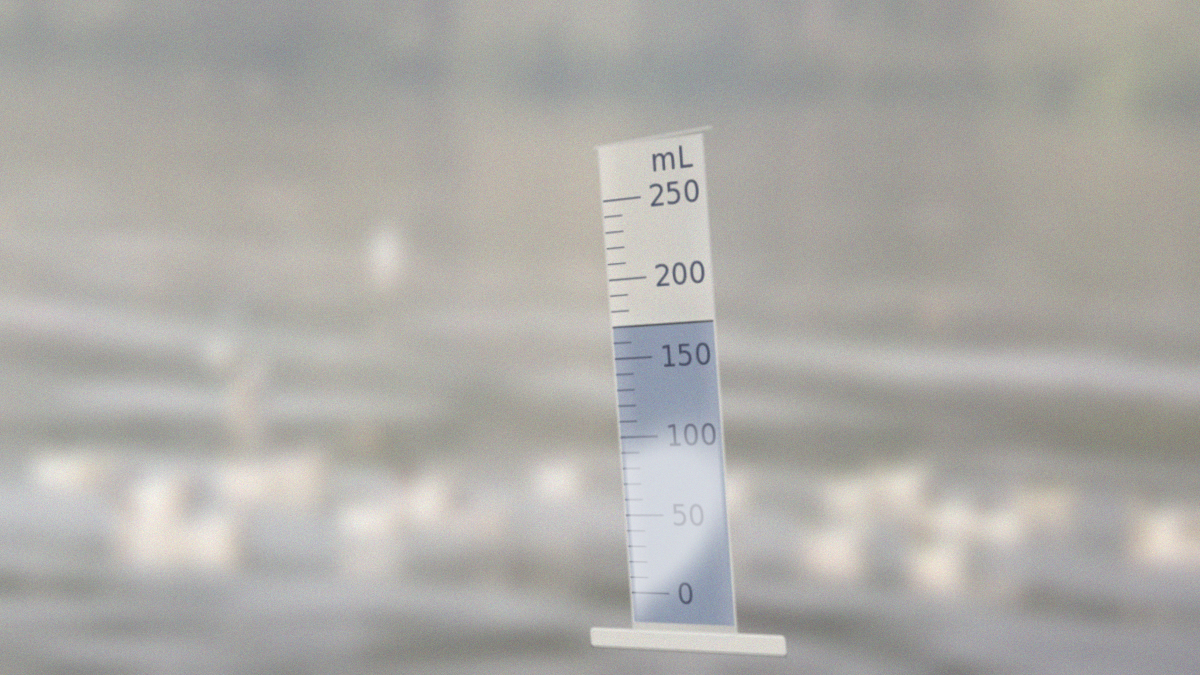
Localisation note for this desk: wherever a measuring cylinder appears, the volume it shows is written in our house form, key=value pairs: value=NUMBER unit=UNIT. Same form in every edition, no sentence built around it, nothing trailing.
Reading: value=170 unit=mL
